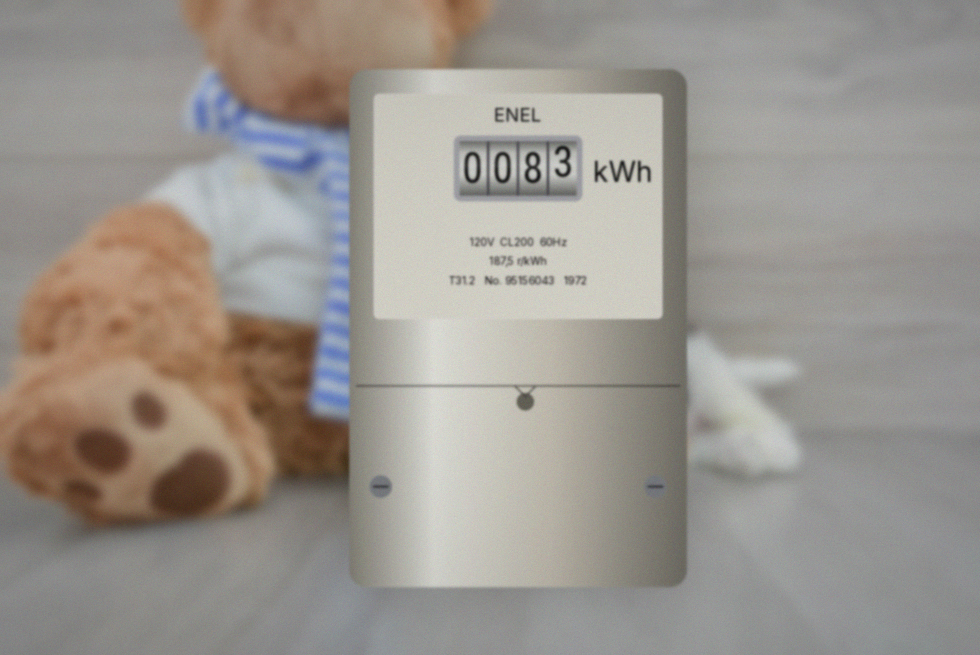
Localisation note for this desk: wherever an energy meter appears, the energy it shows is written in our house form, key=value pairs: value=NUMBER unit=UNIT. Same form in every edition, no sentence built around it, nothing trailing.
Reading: value=83 unit=kWh
